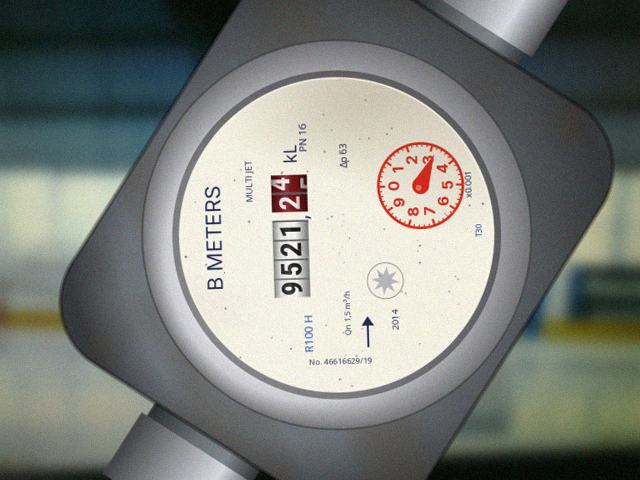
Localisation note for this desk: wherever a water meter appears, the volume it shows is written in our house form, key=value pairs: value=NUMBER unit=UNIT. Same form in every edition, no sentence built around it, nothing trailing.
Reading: value=9521.243 unit=kL
